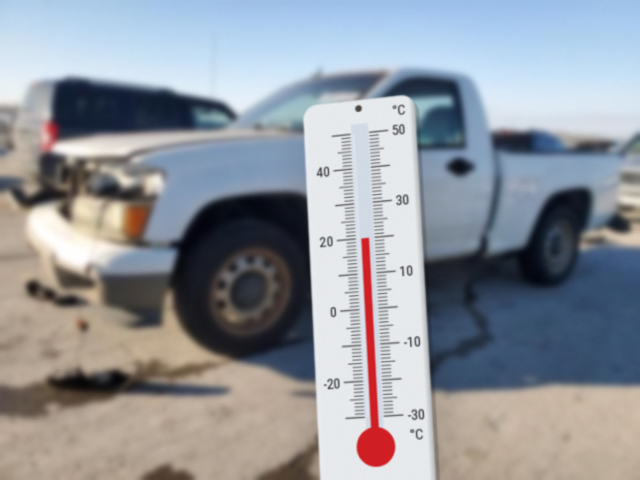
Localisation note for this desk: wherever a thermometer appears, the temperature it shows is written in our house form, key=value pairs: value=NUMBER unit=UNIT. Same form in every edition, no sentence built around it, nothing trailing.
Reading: value=20 unit=°C
